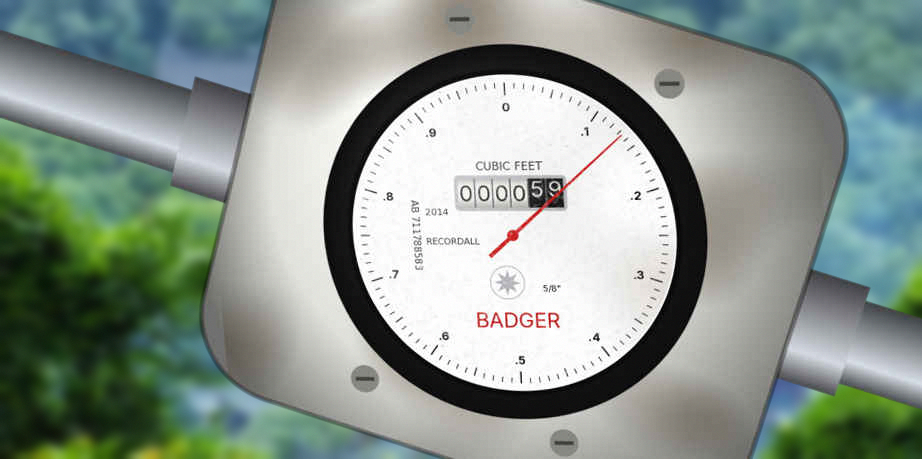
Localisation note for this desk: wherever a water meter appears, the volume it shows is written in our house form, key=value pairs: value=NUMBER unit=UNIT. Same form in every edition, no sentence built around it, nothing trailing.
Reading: value=59.13 unit=ft³
